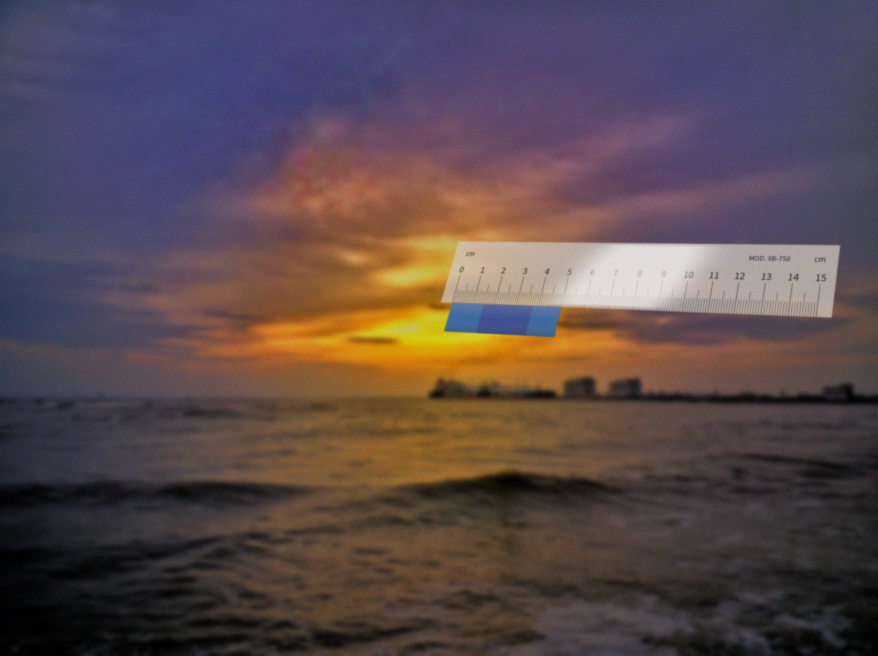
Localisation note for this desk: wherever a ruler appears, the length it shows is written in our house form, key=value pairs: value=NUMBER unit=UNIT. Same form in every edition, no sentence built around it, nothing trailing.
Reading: value=5 unit=cm
